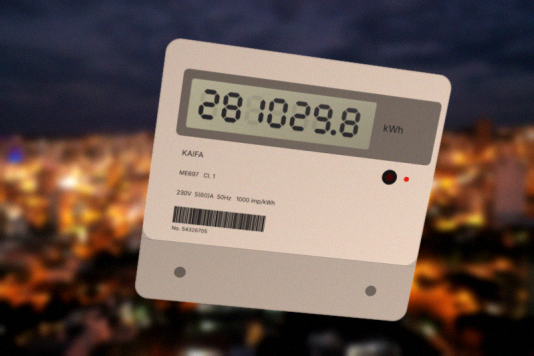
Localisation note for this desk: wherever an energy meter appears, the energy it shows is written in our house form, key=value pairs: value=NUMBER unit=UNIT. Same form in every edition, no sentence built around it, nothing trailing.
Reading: value=281029.8 unit=kWh
